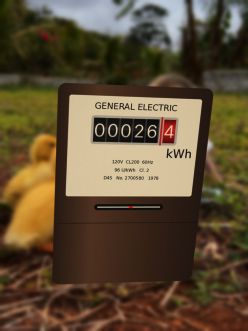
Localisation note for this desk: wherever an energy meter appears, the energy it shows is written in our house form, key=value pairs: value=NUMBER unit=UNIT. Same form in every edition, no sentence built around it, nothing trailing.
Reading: value=26.4 unit=kWh
